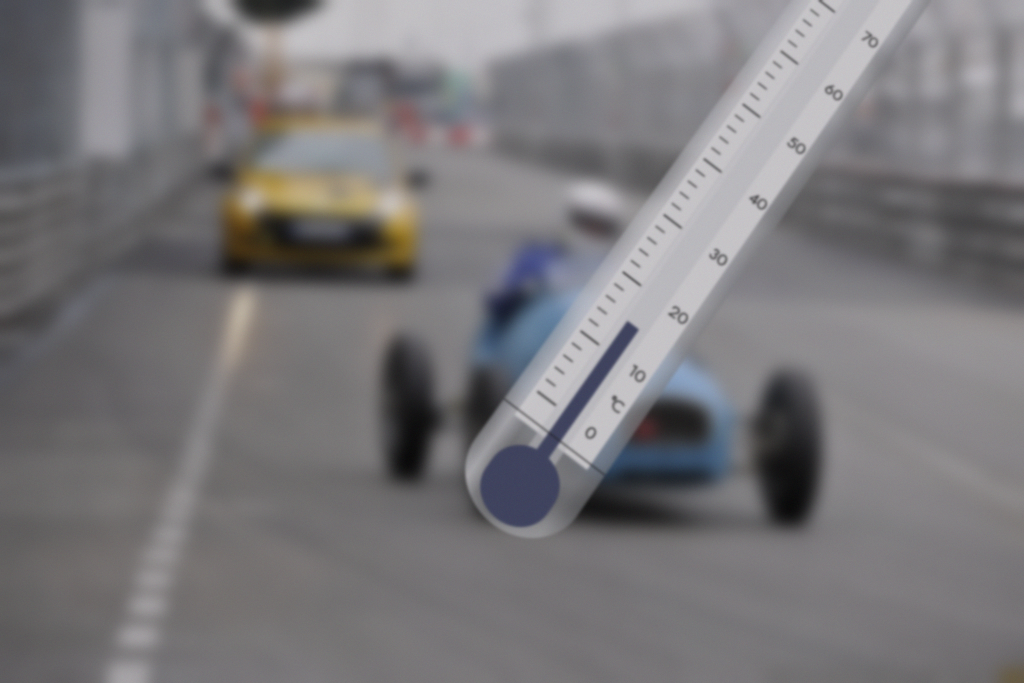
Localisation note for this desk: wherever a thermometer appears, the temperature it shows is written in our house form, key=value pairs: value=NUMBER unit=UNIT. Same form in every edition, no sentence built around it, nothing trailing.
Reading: value=15 unit=°C
